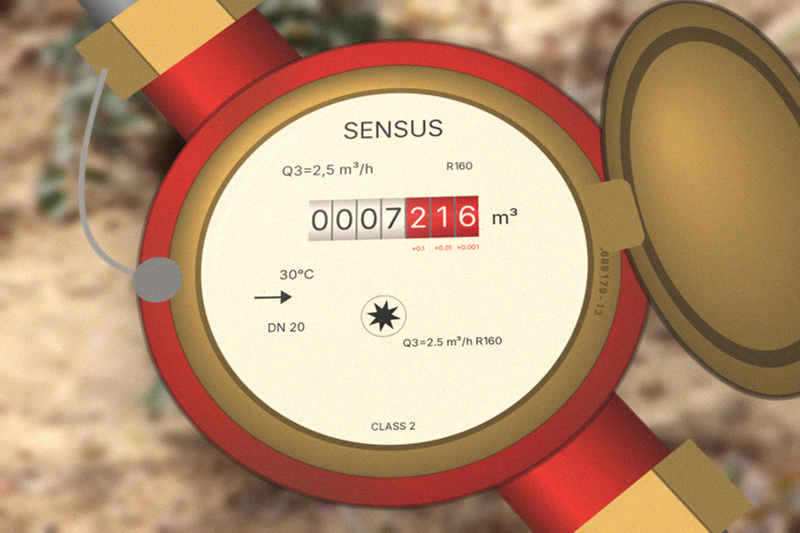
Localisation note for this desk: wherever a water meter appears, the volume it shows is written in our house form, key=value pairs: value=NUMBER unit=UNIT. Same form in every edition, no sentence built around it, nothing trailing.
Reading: value=7.216 unit=m³
